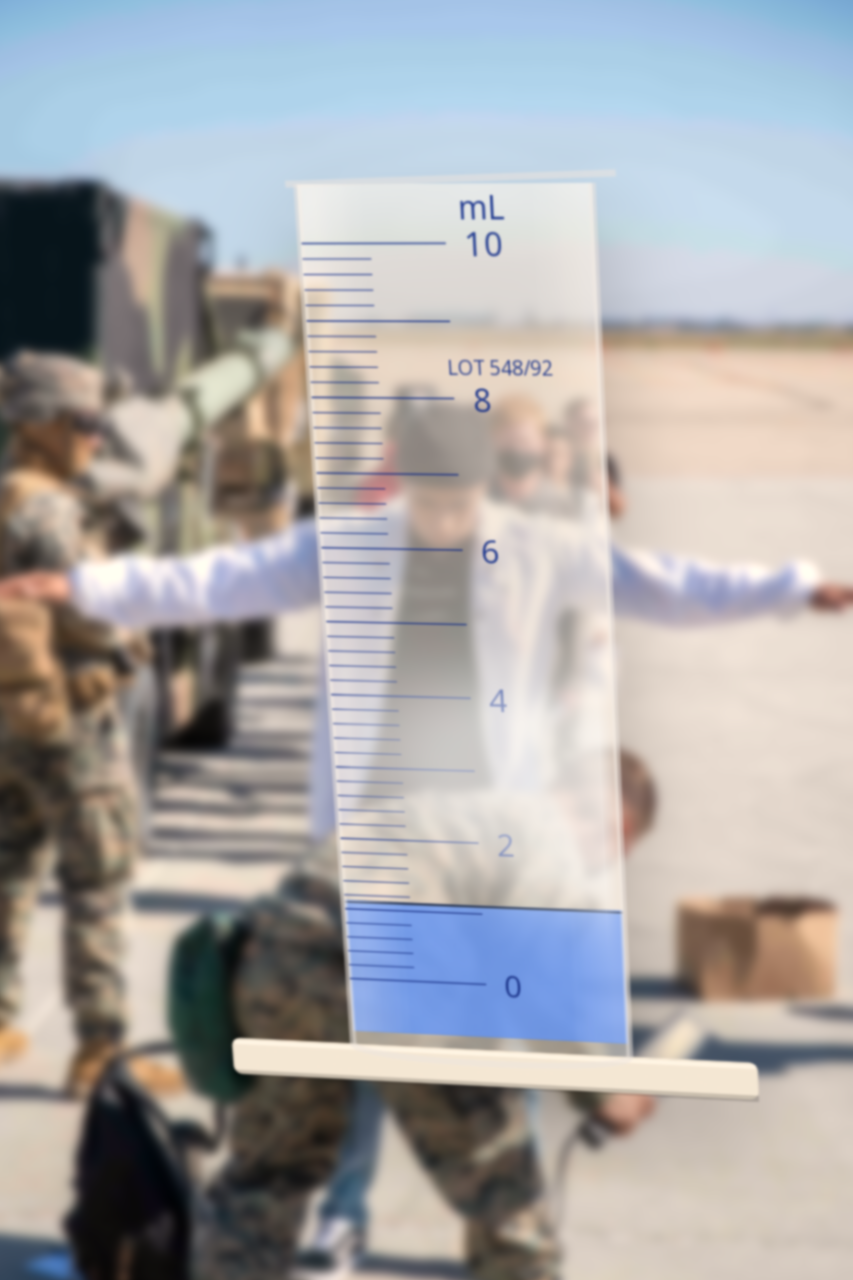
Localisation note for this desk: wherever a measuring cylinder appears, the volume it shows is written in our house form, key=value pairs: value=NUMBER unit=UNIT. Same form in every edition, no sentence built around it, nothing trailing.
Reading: value=1.1 unit=mL
